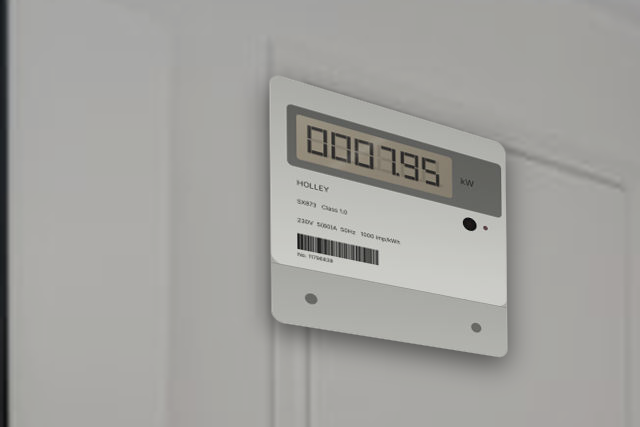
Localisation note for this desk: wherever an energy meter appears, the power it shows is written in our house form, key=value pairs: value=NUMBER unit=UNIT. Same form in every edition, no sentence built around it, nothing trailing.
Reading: value=7.95 unit=kW
